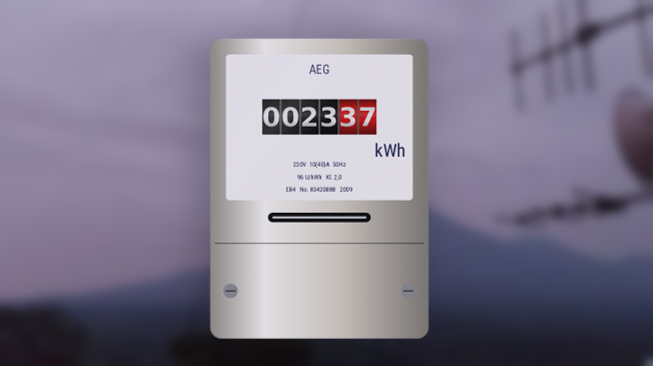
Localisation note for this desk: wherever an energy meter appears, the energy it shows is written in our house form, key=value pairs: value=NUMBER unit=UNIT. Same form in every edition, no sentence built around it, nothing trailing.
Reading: value=23.37 unit=kWh
